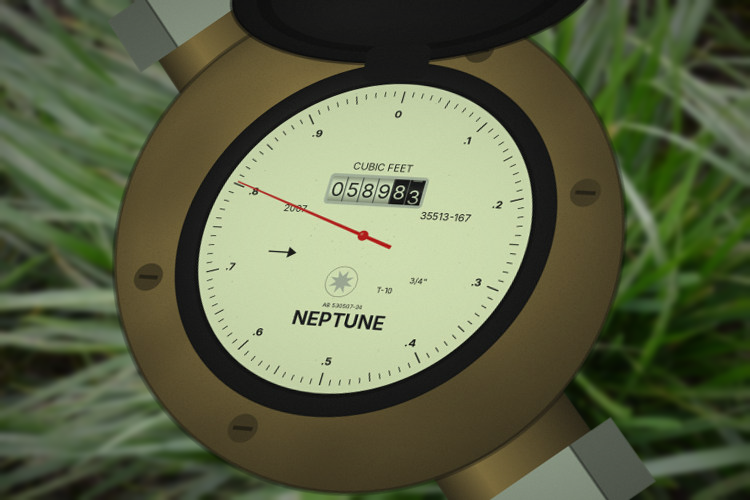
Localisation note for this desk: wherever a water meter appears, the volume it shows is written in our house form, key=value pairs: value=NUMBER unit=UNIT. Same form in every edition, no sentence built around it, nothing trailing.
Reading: value=58982.80 unit=ft³
